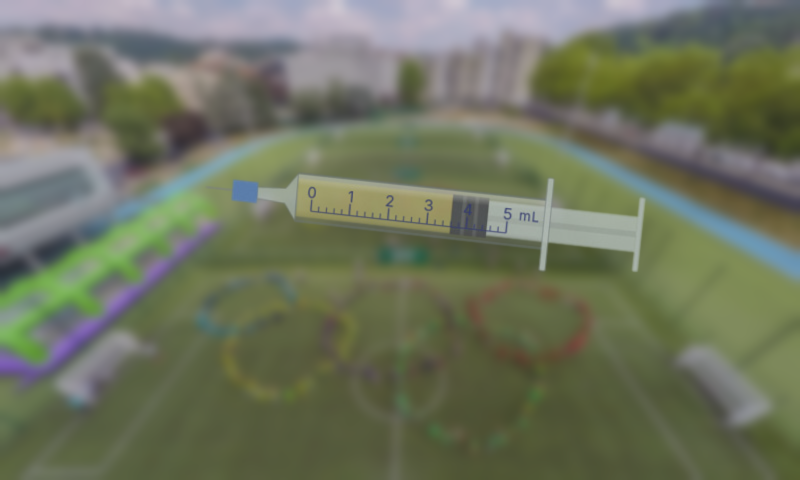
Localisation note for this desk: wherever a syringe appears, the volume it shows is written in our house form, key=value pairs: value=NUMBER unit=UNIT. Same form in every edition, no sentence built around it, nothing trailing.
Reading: value=3.6 unit=mL
